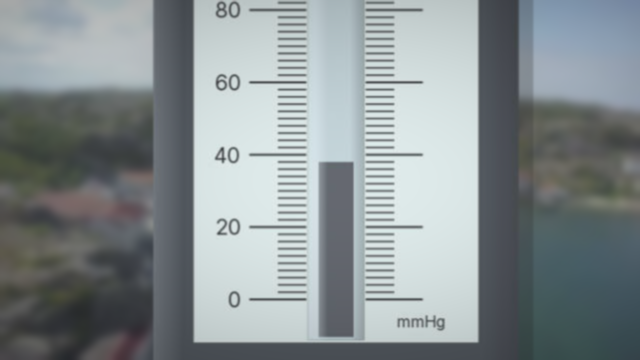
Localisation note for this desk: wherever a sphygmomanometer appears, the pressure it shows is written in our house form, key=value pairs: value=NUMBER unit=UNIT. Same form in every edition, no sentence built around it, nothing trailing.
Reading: value=38 unit=mmHg
